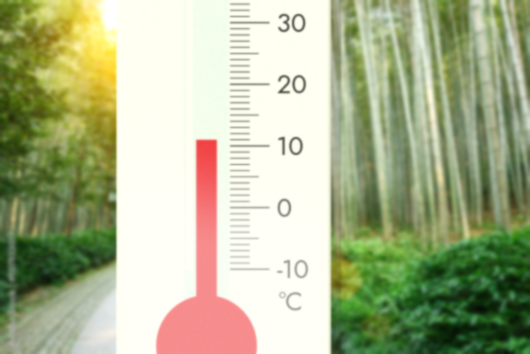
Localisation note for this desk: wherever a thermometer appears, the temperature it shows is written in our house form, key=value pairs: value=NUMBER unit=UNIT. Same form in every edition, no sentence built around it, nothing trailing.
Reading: value=11 unit=°C
